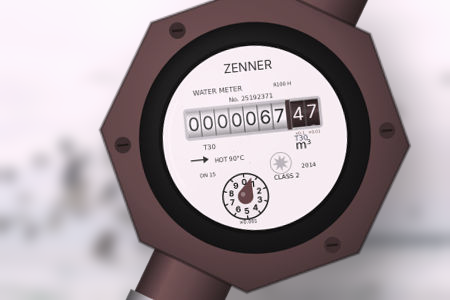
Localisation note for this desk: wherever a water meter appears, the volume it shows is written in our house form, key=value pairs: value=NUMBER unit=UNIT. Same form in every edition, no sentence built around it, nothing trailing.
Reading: value=67.470 unit=m³
